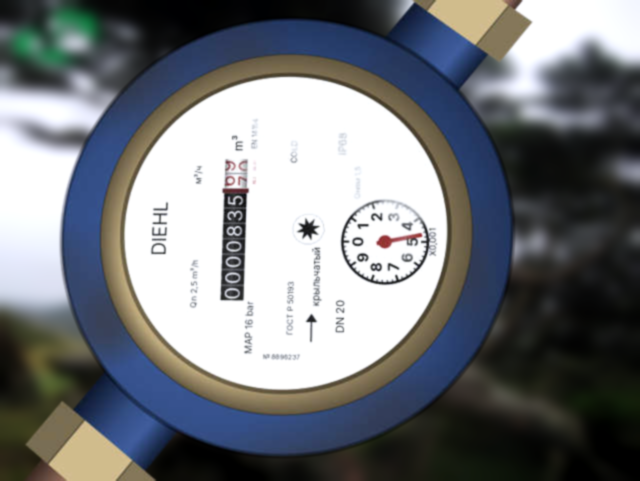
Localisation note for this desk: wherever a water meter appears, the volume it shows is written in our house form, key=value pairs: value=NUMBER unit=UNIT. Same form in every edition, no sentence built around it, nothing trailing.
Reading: value=835.694 unit=m³
